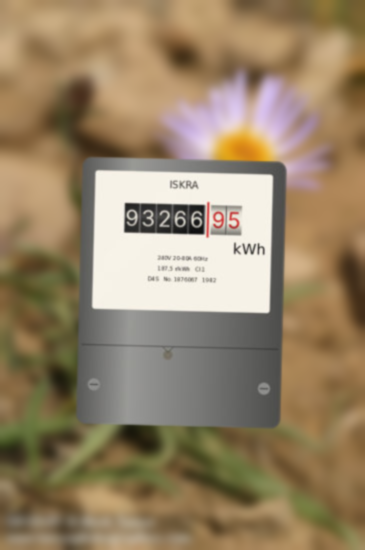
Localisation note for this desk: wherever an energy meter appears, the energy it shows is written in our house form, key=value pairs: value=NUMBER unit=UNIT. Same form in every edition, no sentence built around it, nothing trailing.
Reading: value=93266.95 unit=kWh
